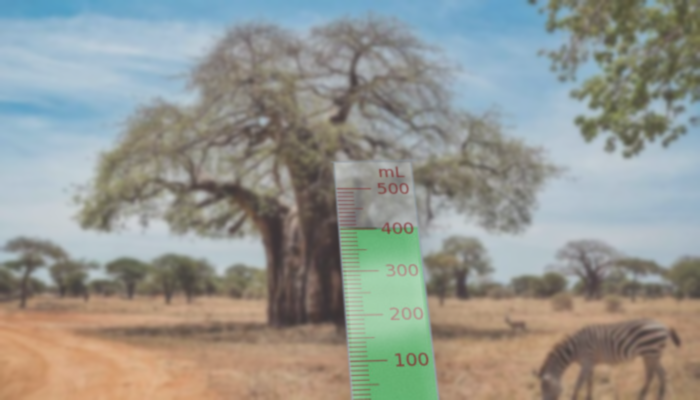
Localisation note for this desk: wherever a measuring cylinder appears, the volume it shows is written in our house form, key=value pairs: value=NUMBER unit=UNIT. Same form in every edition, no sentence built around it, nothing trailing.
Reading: value=400 unit=mL
